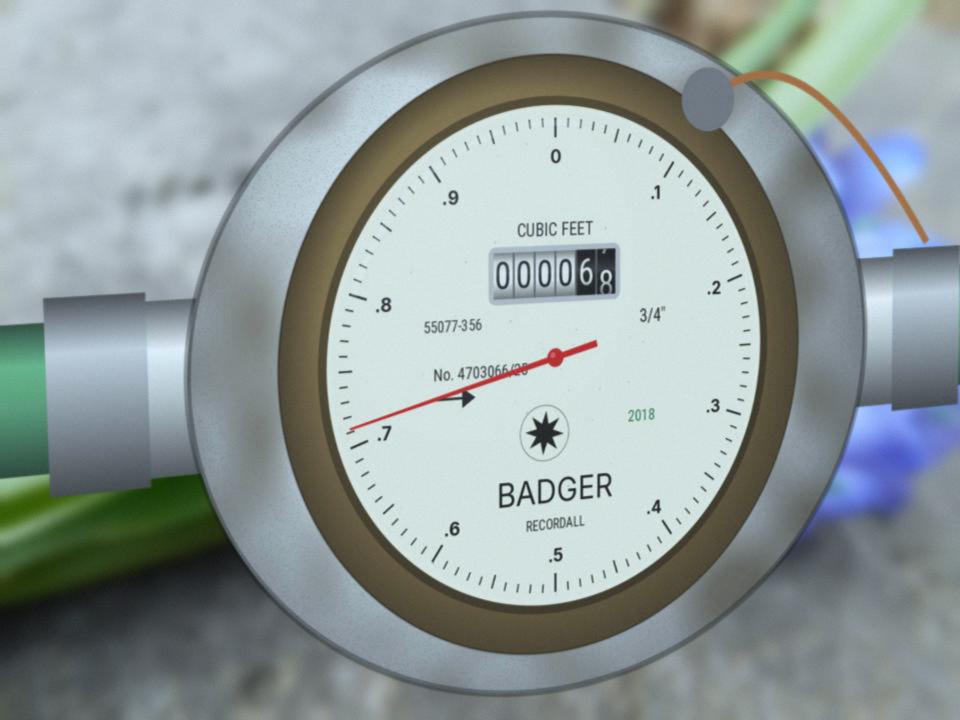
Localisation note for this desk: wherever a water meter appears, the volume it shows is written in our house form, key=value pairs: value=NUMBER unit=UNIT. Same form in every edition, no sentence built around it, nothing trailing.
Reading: value=67.71 unit=ft³
